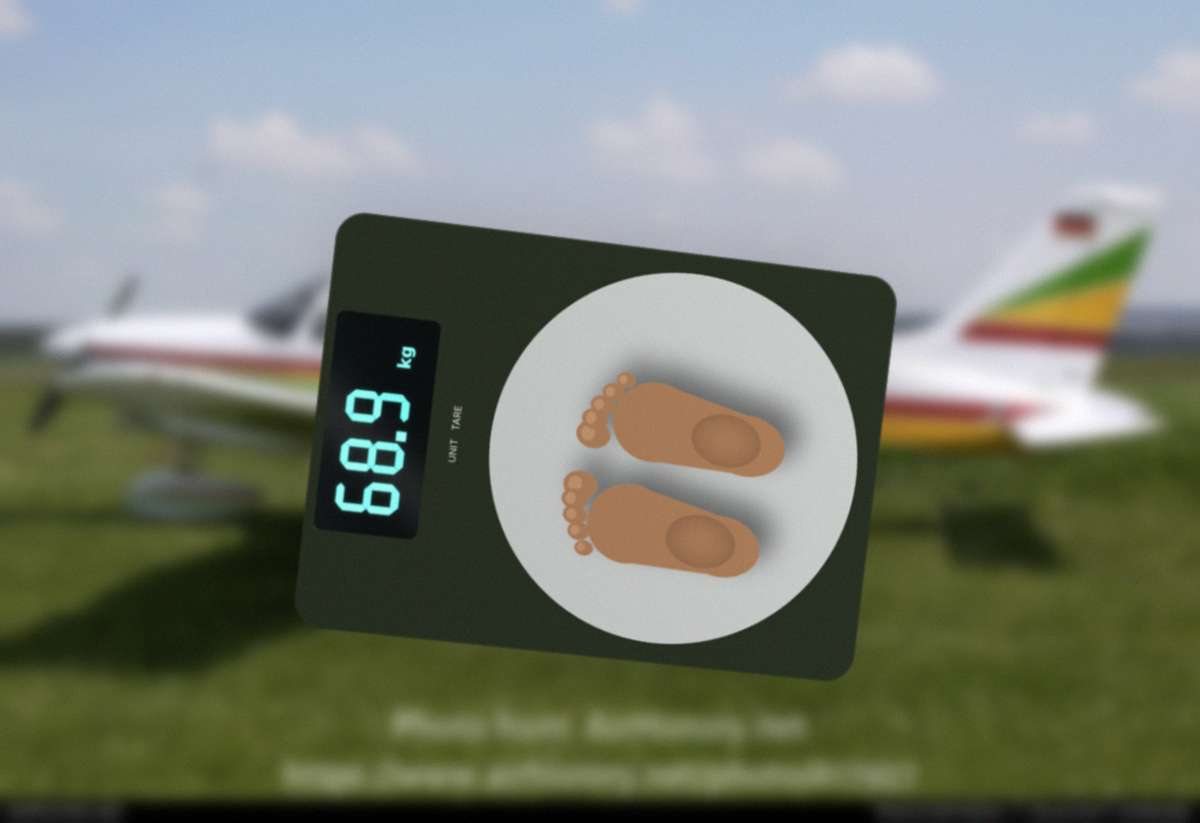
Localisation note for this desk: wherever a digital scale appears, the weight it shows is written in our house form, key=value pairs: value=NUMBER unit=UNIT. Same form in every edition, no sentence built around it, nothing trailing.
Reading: value=68.9 unit=kg
